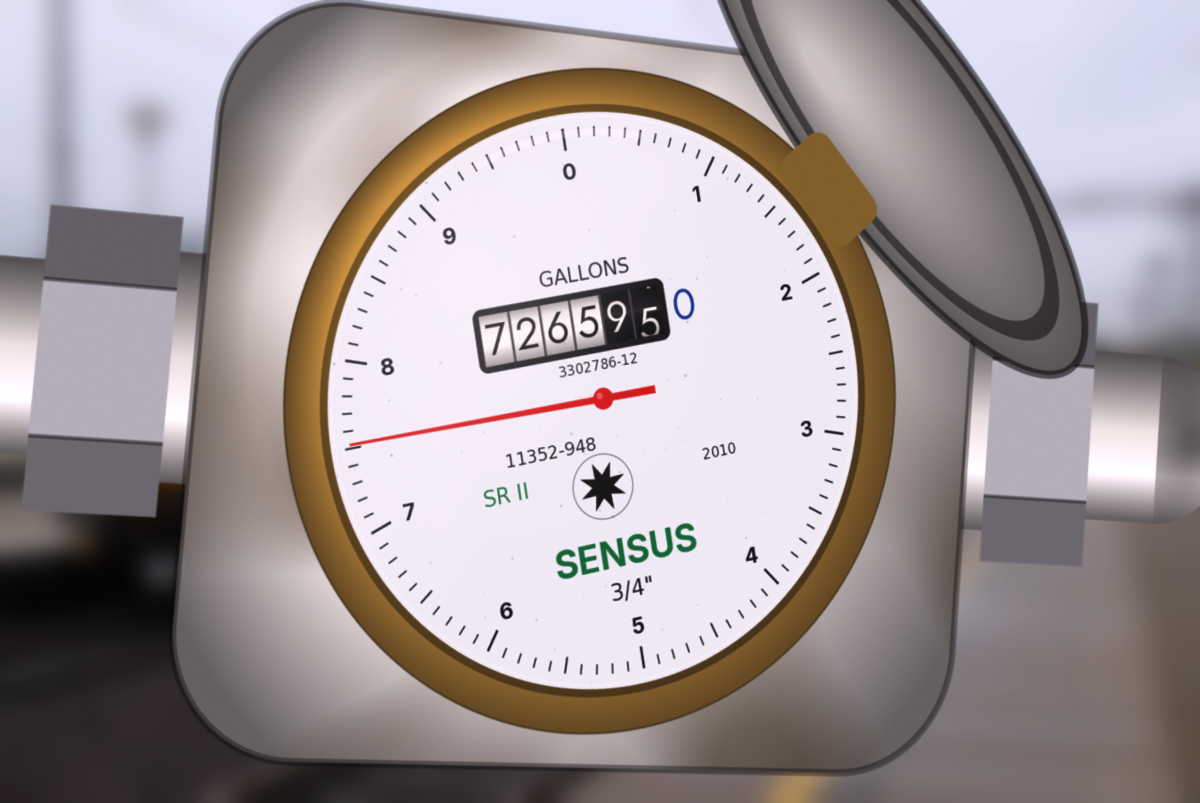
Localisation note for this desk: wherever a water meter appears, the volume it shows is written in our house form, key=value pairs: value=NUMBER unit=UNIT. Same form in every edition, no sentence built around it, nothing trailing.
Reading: value=7265947.5 unit=gal
